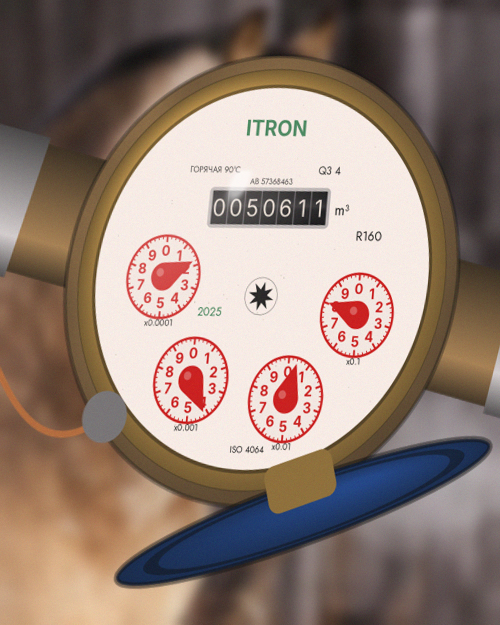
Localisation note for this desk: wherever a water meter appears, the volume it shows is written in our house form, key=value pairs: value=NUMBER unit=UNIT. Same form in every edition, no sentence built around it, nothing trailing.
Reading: value=50611.8041 unit=m³
